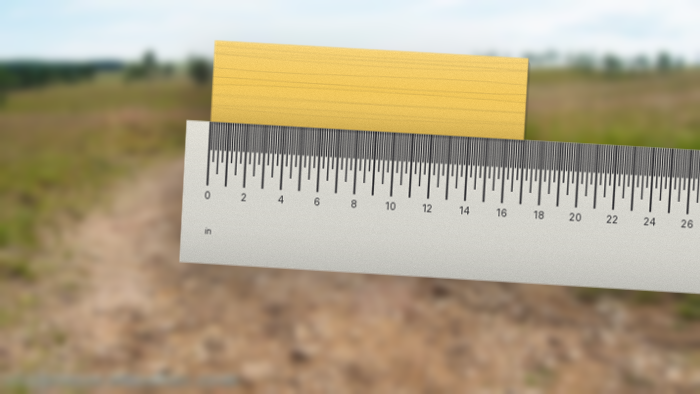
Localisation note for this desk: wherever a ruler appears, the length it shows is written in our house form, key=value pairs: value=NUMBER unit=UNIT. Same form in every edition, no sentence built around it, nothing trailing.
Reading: value=17 unit=in
